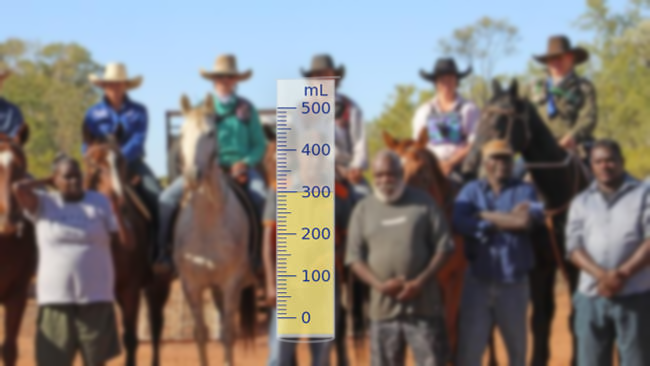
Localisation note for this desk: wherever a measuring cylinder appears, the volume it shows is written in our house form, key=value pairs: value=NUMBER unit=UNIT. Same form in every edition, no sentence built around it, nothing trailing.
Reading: value=300 unit=mL
